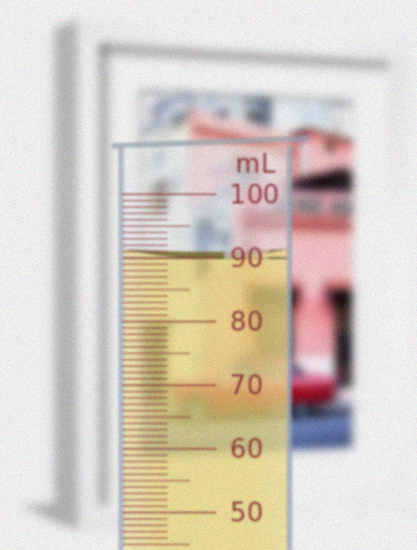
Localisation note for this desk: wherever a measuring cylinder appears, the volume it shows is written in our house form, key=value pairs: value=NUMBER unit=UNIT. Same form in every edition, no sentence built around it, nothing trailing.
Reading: value=90 unit=mL
